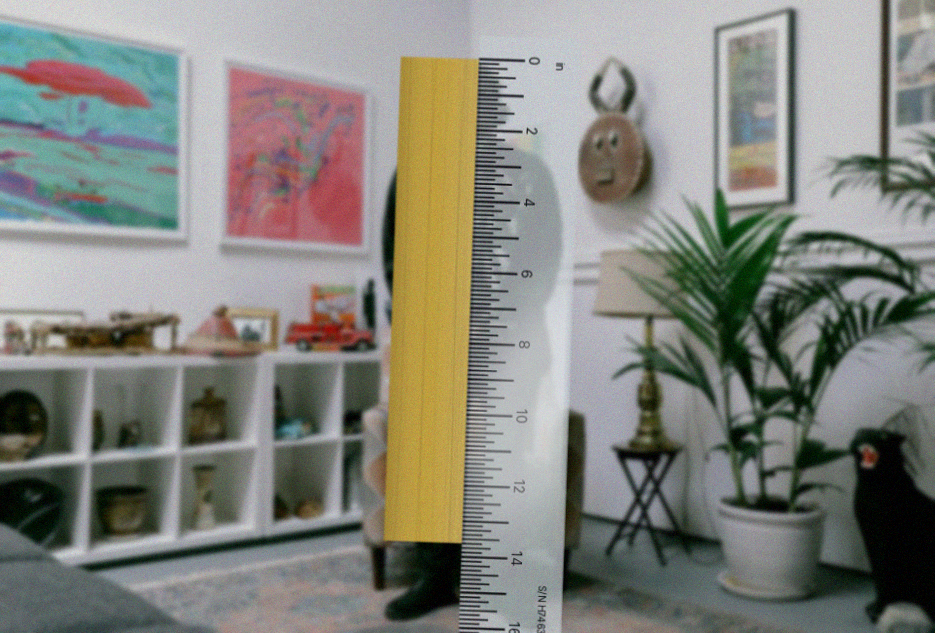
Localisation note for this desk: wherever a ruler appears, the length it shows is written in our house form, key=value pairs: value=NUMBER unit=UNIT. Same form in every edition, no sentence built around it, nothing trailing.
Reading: value=13.625 unit=in
